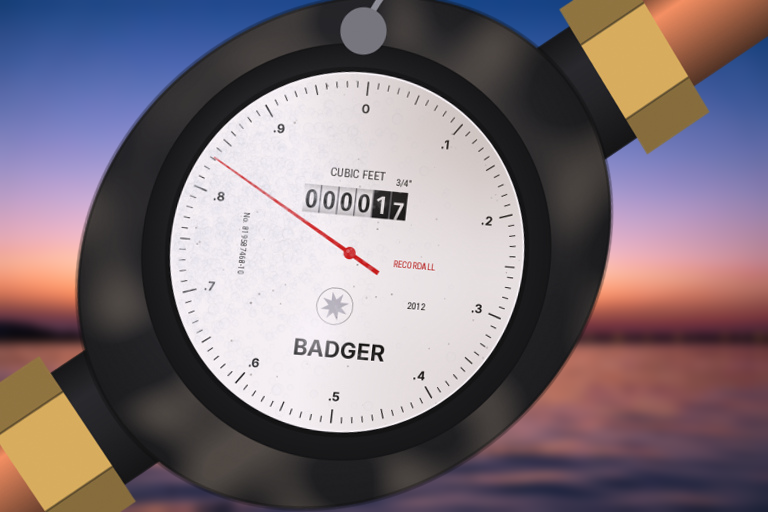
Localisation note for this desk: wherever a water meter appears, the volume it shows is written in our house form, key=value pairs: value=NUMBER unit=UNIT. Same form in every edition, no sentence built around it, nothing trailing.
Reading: value=16.83 unit=ft³
